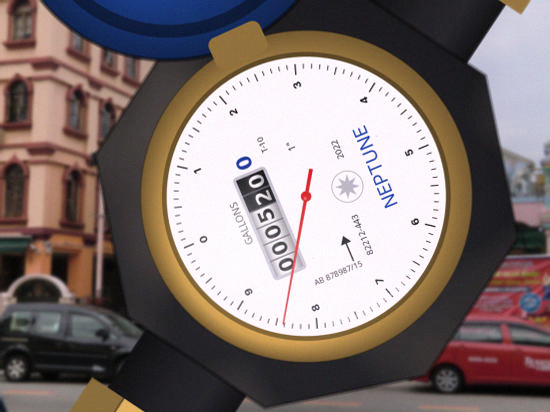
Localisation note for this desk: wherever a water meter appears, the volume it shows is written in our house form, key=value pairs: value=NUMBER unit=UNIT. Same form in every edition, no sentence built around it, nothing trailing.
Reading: value=5198.4 unit=gal
